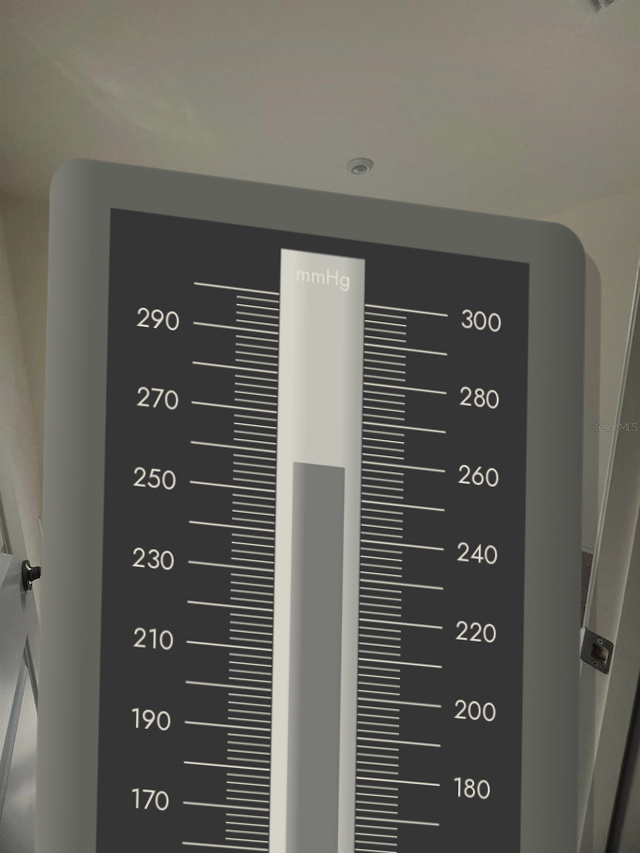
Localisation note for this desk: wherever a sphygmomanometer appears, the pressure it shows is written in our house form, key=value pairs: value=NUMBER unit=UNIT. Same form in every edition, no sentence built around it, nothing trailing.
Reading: value=258 unit=mmHg
